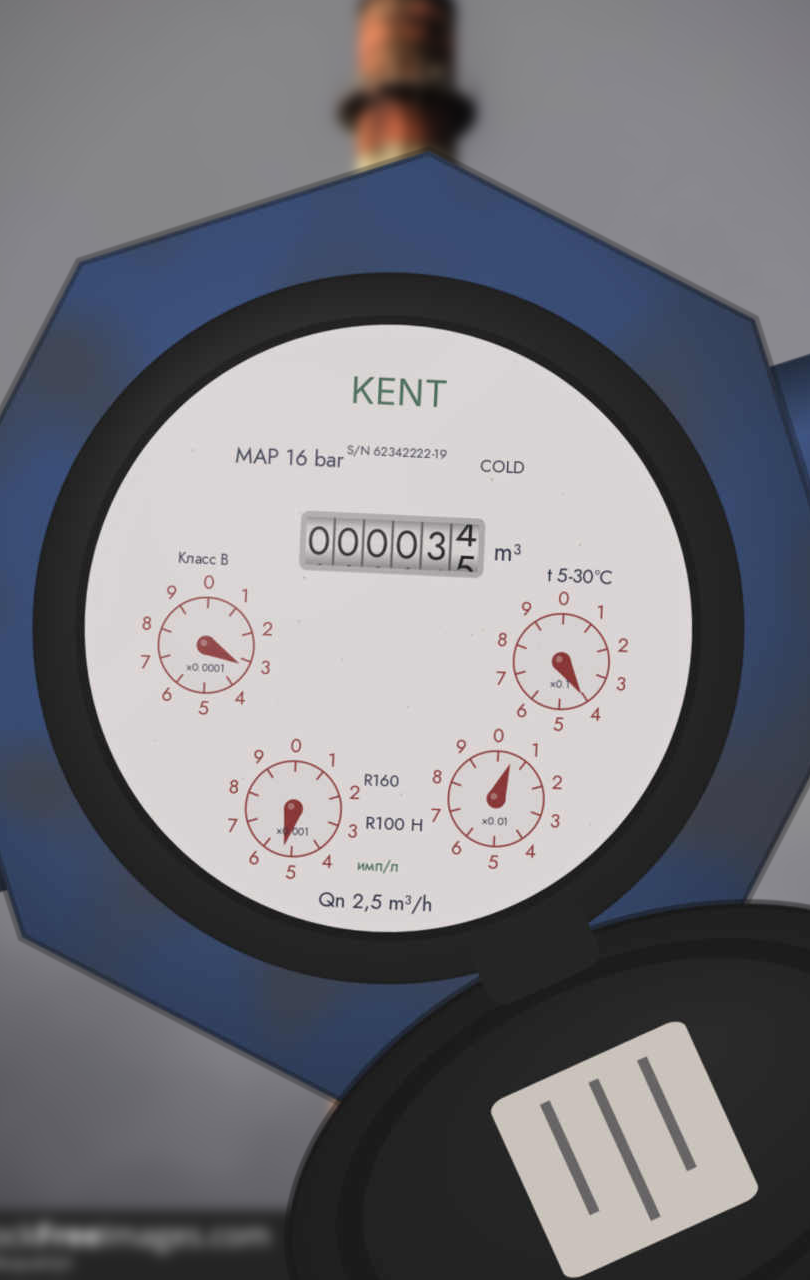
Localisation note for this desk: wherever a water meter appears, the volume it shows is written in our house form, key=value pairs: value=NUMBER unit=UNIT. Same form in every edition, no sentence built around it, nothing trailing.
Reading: value=34.4053 unit=m³
